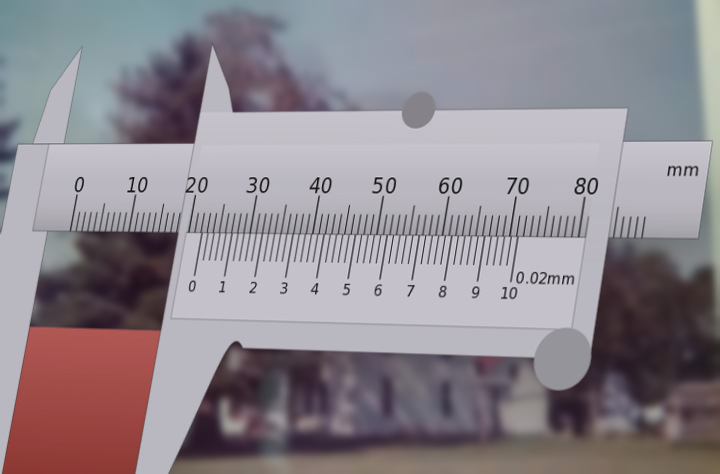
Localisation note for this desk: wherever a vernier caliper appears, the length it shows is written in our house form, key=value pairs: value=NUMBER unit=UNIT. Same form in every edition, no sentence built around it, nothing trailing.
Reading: value=22.2 unit=mm
